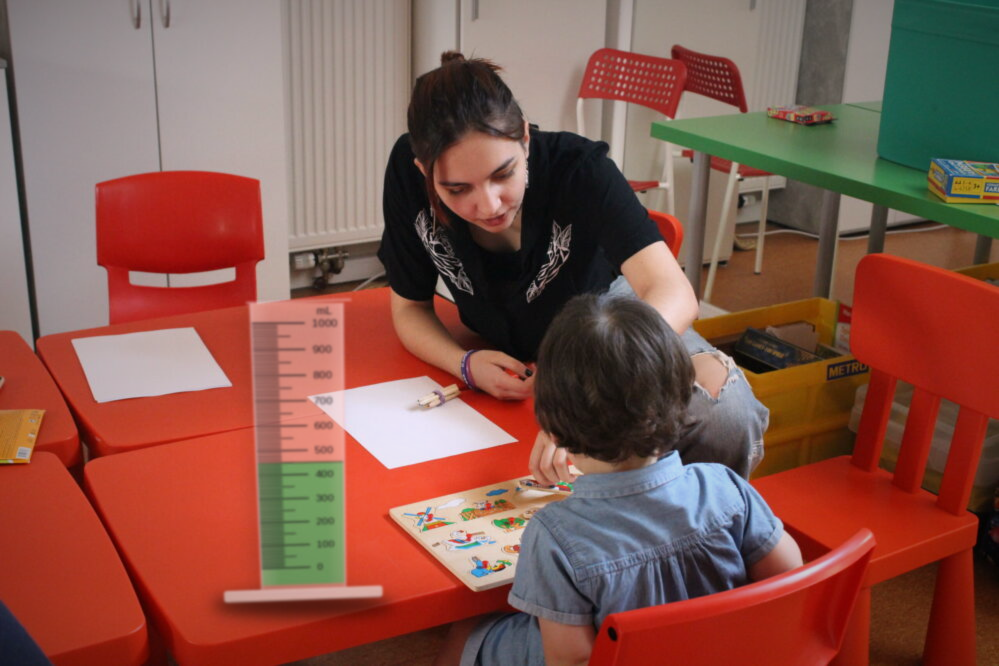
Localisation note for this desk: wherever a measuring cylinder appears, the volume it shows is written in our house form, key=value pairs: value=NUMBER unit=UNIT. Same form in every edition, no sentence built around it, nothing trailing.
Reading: value=450 unit=mL
